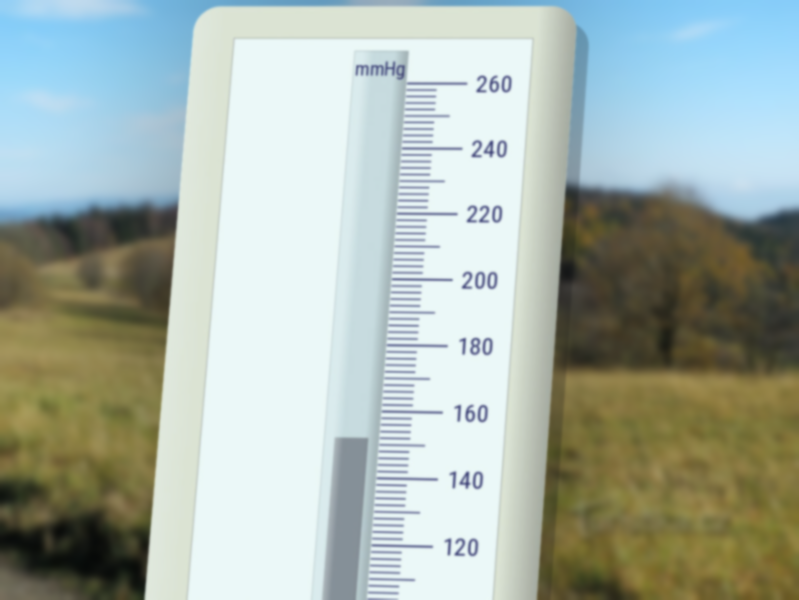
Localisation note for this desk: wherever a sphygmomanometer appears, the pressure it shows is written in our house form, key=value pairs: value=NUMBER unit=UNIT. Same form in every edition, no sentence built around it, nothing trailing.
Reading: value=152 unit=mmHg
